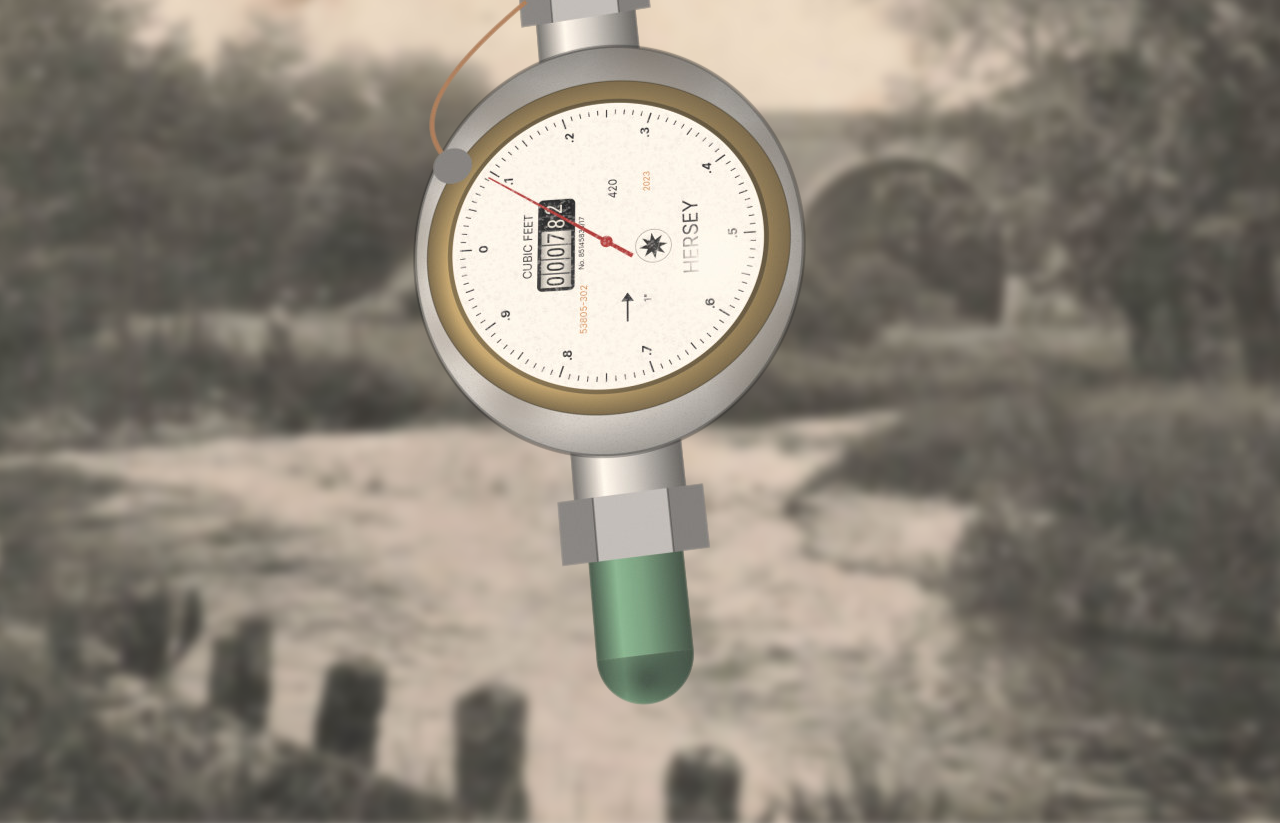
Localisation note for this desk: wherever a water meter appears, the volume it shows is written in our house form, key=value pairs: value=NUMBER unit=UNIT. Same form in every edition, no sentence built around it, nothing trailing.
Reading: value=782.09 unit=ft³
